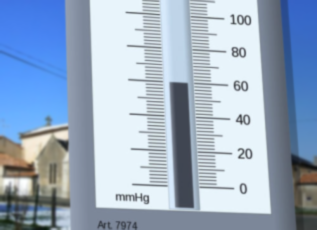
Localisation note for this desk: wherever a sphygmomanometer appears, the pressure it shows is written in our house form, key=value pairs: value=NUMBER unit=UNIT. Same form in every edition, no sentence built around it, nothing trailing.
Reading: value=60 unit=mmHg
